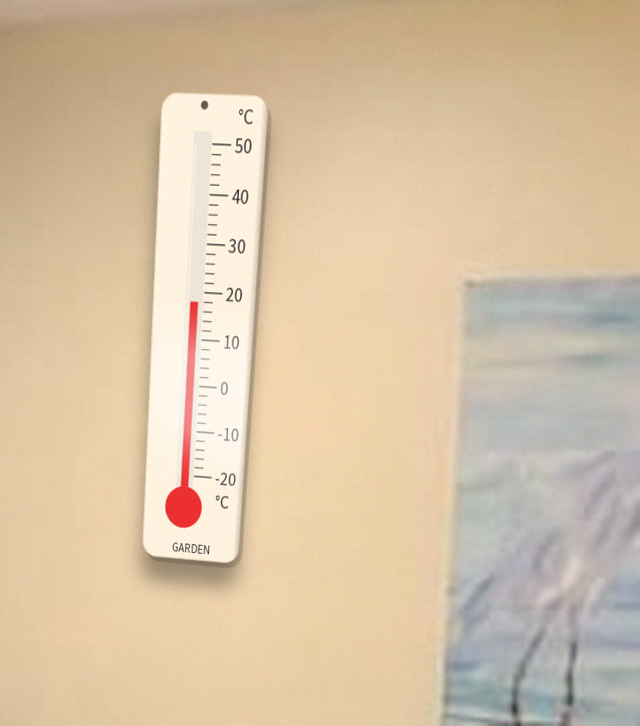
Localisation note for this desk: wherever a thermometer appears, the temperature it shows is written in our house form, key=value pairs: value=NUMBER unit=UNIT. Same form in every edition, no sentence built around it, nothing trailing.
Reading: value=18 unit=°C
